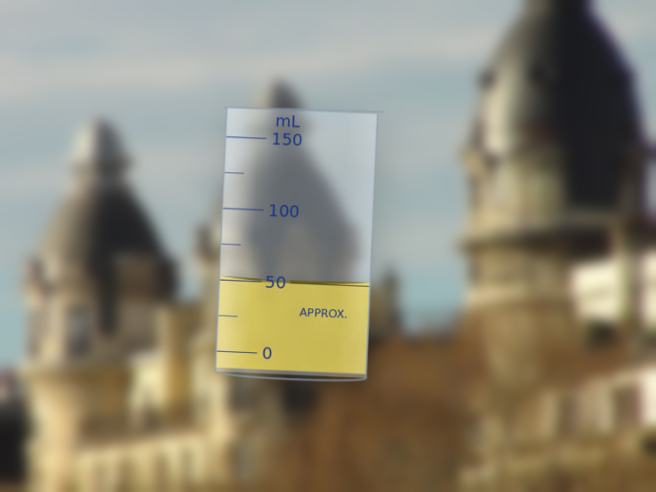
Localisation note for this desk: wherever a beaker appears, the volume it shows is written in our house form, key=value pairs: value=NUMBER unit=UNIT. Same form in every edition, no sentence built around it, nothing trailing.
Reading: value=50 unit=mL
